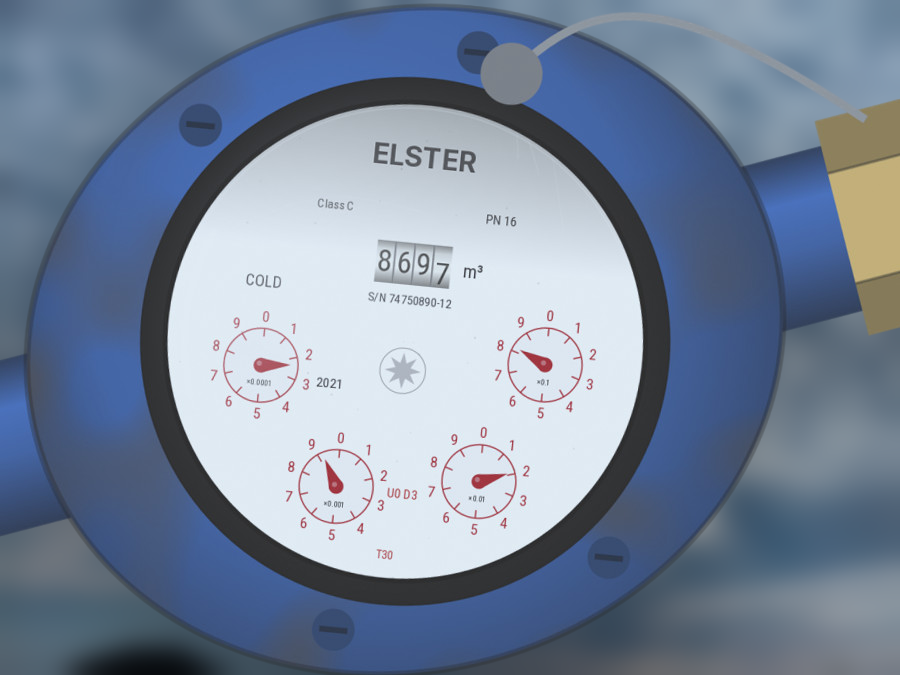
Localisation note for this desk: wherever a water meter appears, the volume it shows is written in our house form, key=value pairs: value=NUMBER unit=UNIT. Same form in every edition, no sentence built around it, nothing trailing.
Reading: value=8696.8192 unit=m³
